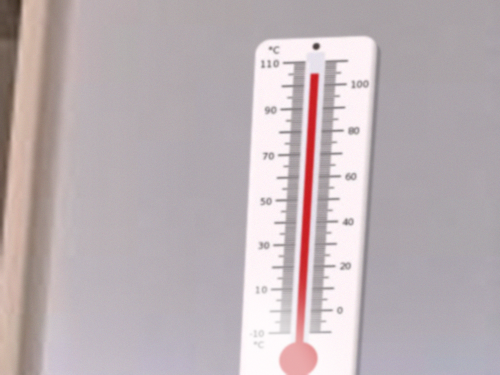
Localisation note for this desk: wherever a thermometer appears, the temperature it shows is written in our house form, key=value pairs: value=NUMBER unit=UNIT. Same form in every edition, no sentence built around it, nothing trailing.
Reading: value=105 unit=°C
